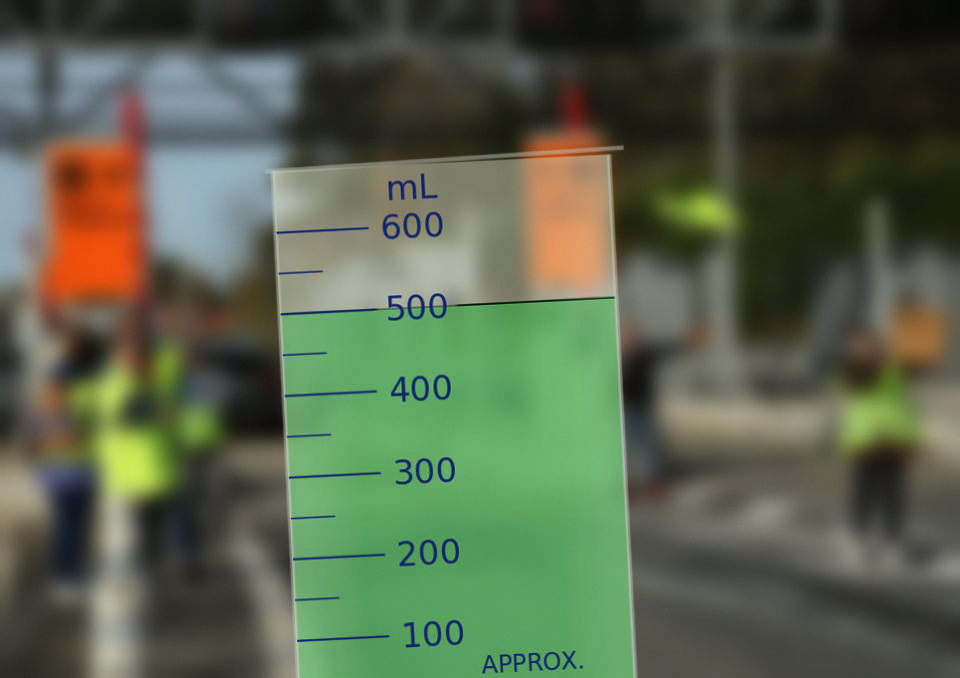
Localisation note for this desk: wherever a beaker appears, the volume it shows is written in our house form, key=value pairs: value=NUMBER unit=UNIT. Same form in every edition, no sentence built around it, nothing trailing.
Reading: value=500 unit=mL
